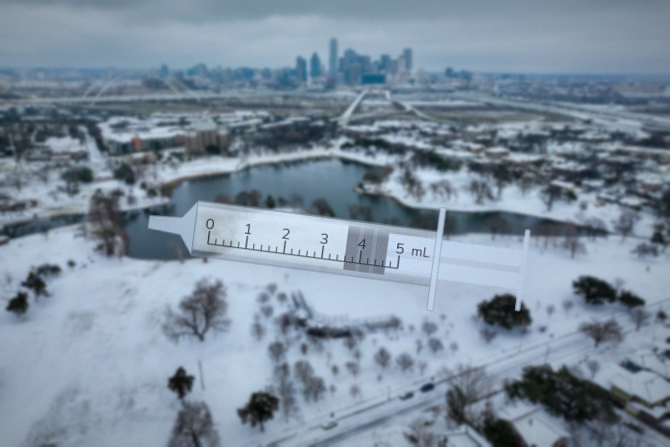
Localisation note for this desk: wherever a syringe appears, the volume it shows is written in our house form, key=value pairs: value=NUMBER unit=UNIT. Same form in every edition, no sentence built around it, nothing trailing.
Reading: value=3.6 unit=mL
